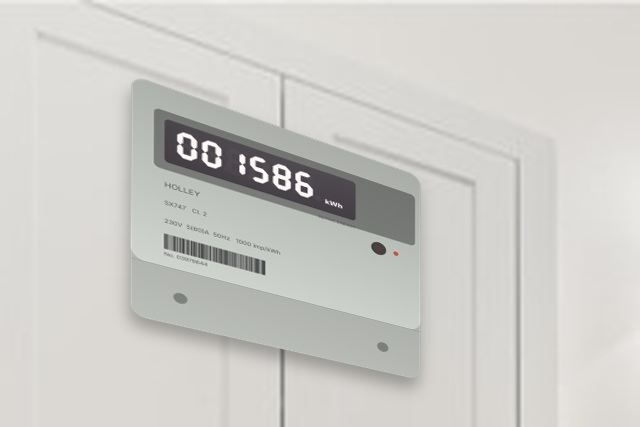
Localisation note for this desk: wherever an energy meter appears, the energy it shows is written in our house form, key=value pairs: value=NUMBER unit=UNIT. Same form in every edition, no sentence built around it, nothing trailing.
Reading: value=1586 unit=kWh
